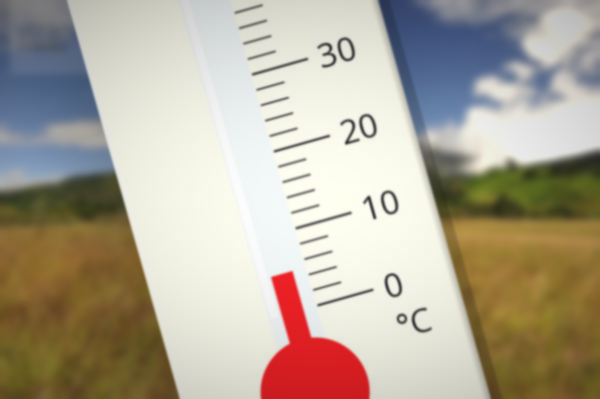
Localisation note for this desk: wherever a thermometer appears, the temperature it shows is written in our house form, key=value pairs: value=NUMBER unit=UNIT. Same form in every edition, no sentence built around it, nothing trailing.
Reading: value=5 unit=°C
